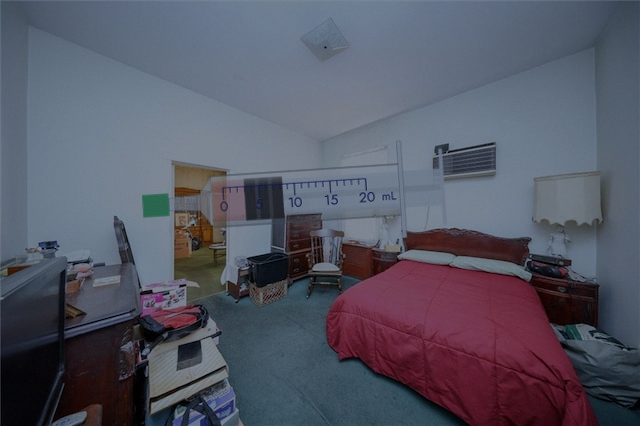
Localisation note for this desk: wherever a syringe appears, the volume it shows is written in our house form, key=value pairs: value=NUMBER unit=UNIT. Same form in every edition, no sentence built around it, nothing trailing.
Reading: value=3 unit=mL
